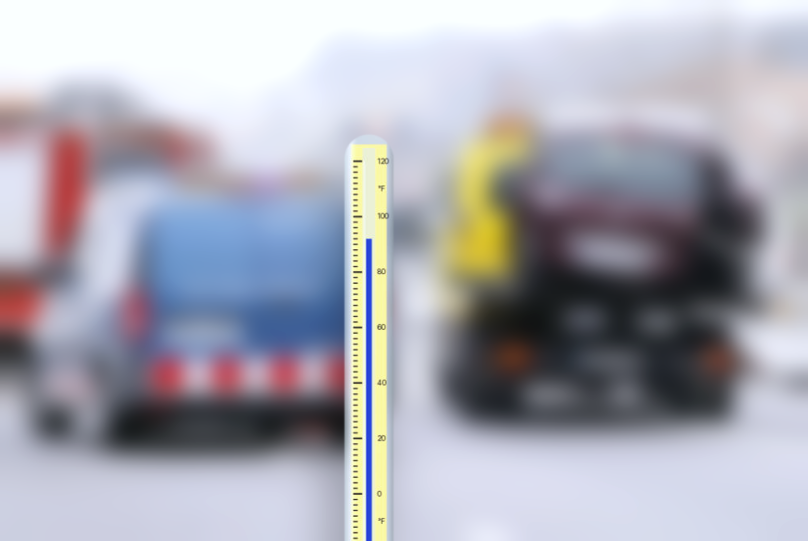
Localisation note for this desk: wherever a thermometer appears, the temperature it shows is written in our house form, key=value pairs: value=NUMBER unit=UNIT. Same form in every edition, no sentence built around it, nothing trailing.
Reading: value=92 unit=°F
